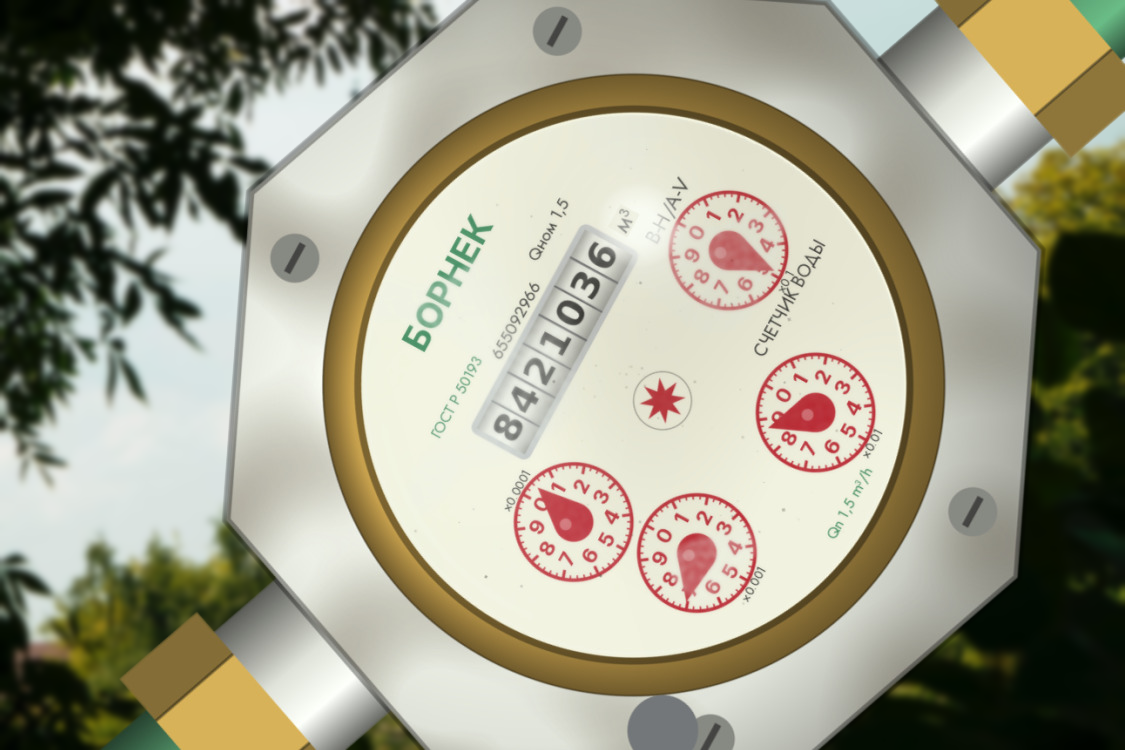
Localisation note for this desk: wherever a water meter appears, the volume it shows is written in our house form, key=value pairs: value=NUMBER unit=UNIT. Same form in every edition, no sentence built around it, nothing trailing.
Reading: value=8421036.4870 unit=m³
